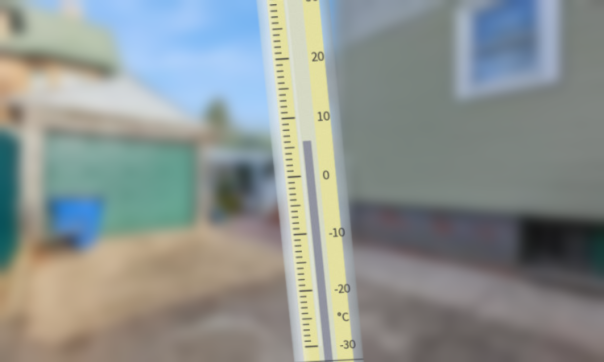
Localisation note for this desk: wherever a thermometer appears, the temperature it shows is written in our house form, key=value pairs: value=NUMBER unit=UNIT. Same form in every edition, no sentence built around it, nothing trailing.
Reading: value=6 unit=°C
